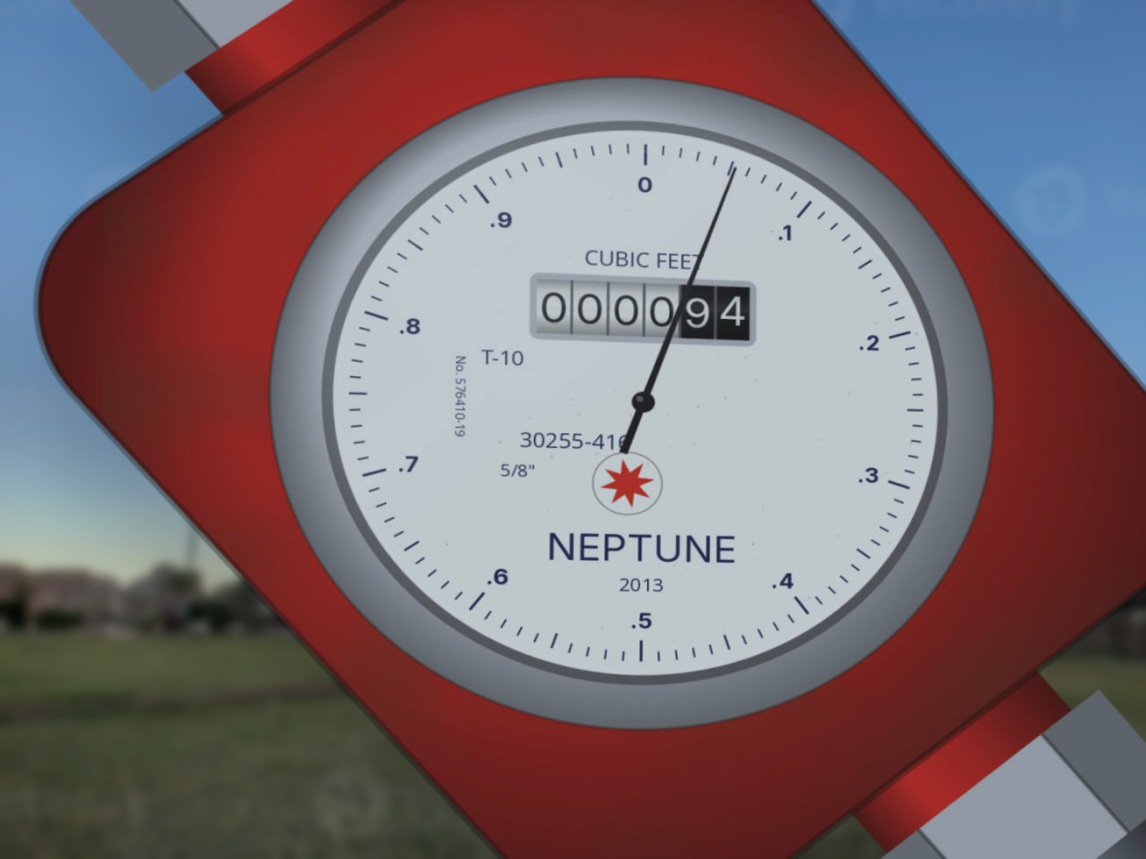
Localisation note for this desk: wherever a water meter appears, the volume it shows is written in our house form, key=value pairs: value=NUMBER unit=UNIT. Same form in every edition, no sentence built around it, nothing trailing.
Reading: value=94.05 unit=ft³
